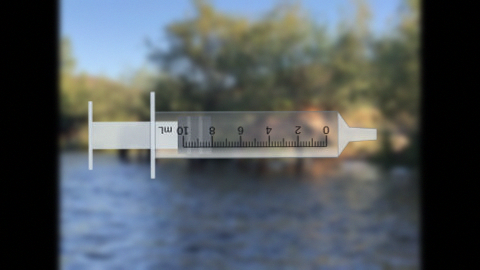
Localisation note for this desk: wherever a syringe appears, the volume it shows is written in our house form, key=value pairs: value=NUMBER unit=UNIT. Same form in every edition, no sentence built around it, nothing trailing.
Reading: value=8 unit=mL
